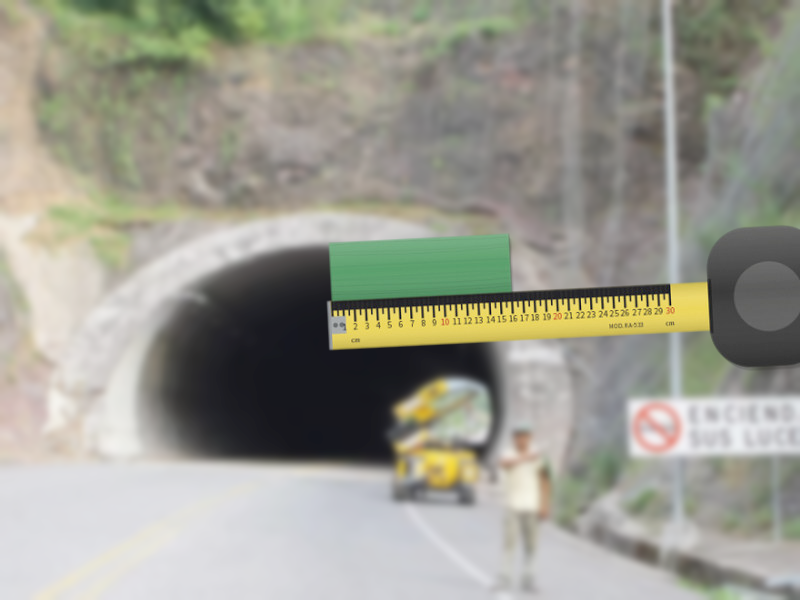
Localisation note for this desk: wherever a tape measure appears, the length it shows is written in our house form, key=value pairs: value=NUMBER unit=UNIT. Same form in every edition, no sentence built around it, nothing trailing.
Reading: value=16 unit=cm
